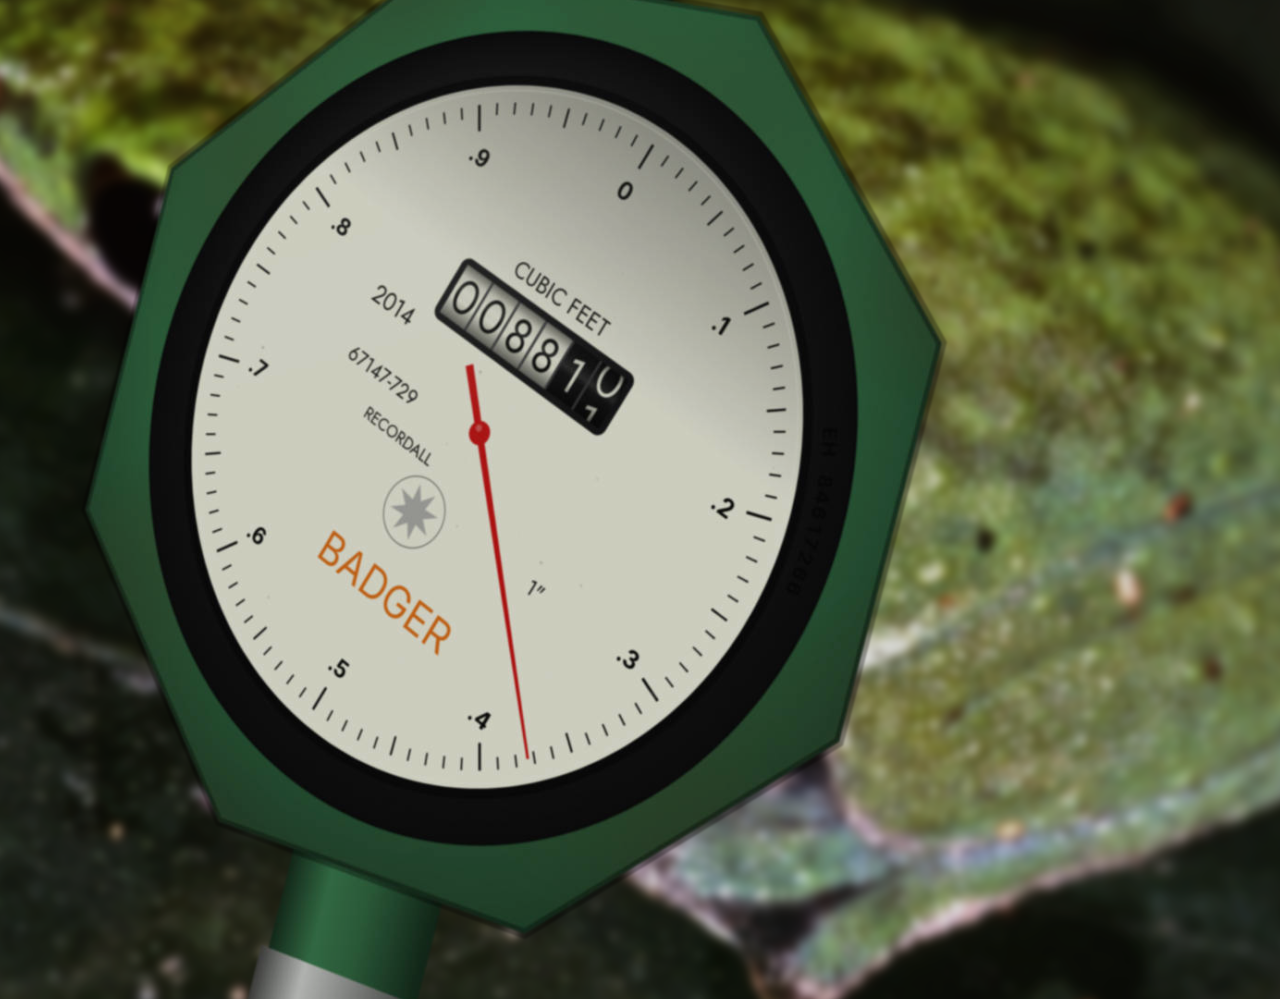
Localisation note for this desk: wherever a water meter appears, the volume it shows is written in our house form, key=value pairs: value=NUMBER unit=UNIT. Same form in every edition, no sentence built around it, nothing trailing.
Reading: value=8810.37 unit=ft³
